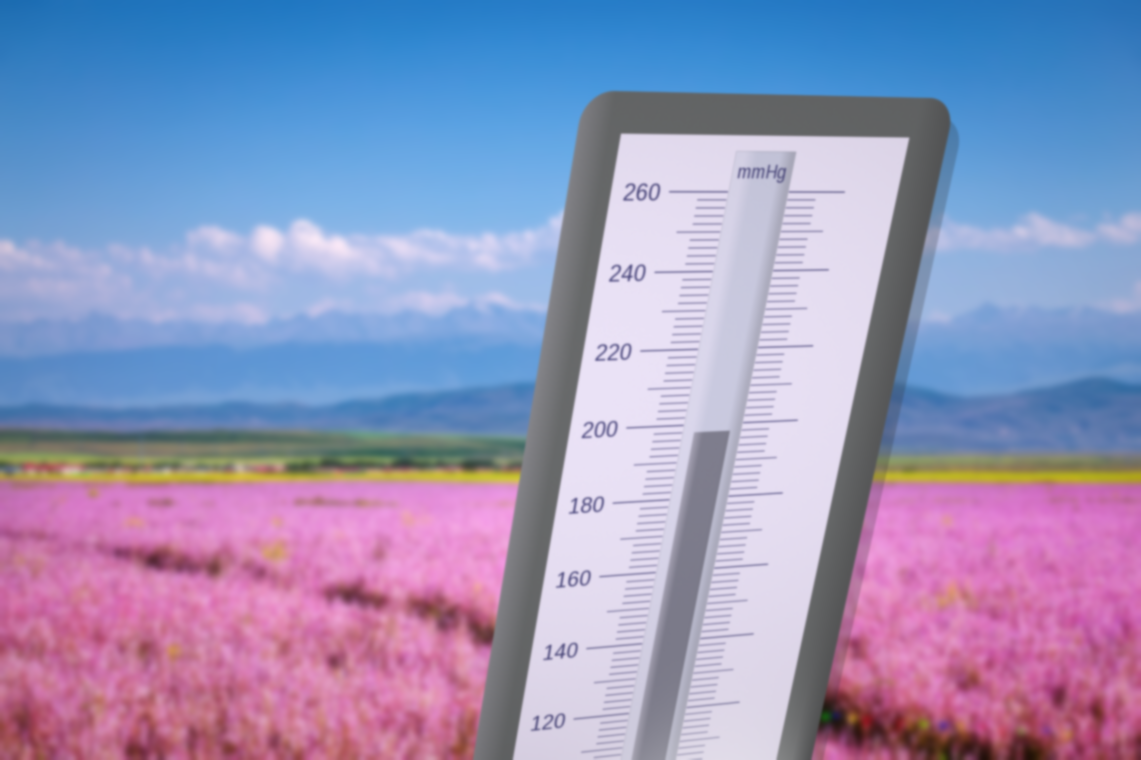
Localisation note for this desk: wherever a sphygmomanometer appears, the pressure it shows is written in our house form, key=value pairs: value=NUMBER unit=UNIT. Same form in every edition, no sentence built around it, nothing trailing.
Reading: value=198 unit=mmHg
